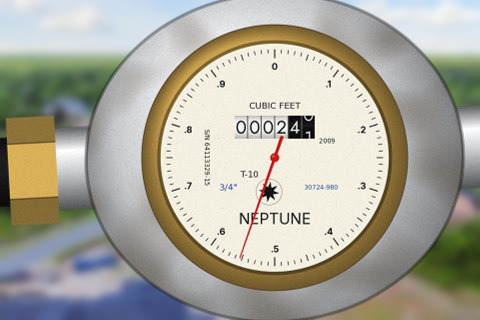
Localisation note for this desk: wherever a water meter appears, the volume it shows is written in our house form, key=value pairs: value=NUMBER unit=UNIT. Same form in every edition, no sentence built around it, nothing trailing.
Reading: value=240.55 unit=ft³
